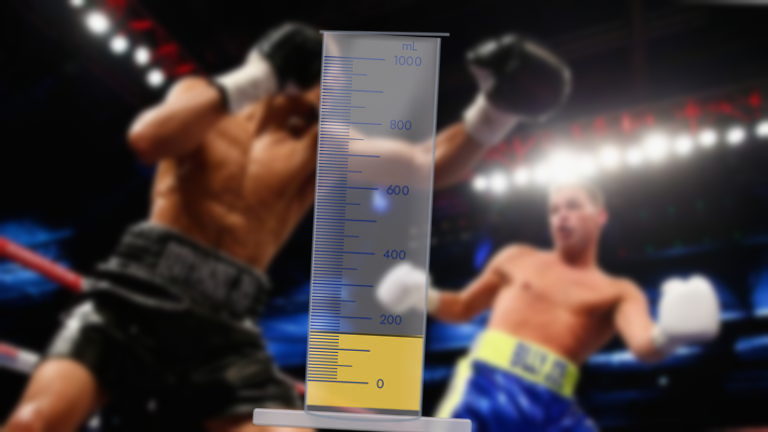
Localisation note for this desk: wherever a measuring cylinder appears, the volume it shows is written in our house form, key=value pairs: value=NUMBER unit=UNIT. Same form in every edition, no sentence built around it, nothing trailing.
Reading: value=150 unit=mL
